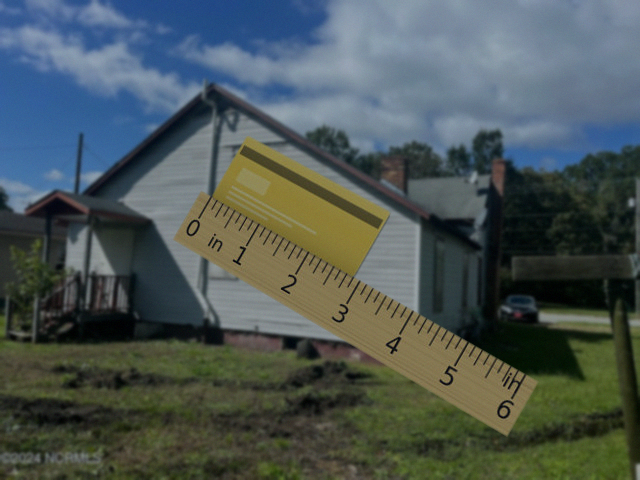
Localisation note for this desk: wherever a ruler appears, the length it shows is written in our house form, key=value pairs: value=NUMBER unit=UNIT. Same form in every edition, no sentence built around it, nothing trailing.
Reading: value=2.875 unit=in
